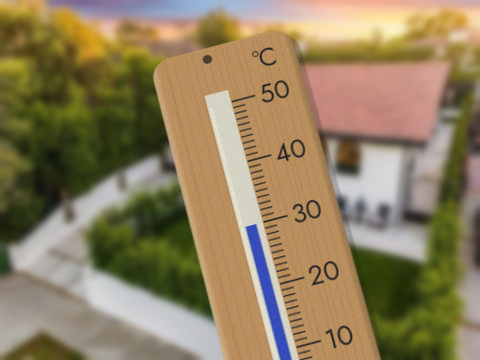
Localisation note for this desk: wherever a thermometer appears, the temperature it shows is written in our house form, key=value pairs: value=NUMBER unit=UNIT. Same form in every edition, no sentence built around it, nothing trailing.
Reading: value=30 unit=°C
